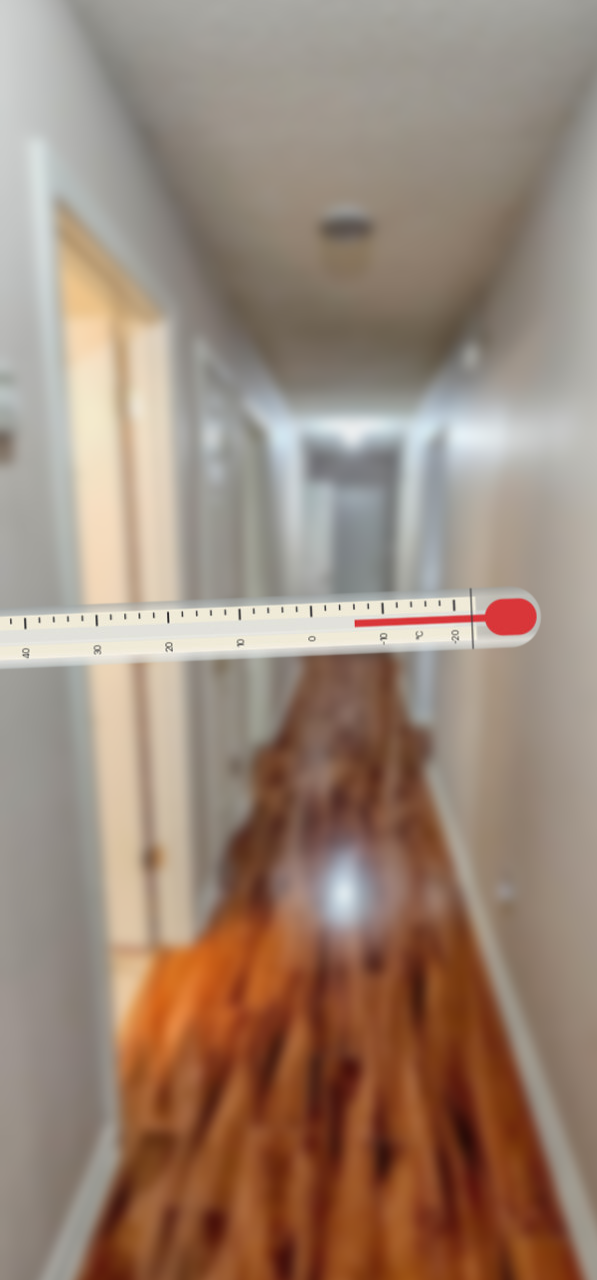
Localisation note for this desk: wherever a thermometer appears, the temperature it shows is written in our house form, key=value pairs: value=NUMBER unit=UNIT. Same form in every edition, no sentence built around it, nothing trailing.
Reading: value=-6 unit=°C
